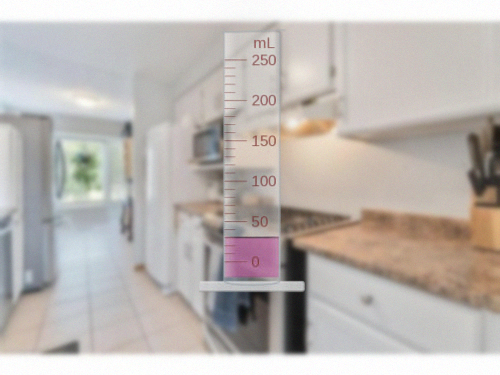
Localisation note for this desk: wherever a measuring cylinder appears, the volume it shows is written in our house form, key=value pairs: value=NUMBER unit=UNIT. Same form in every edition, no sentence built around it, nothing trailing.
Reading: value=30 unit=mL
